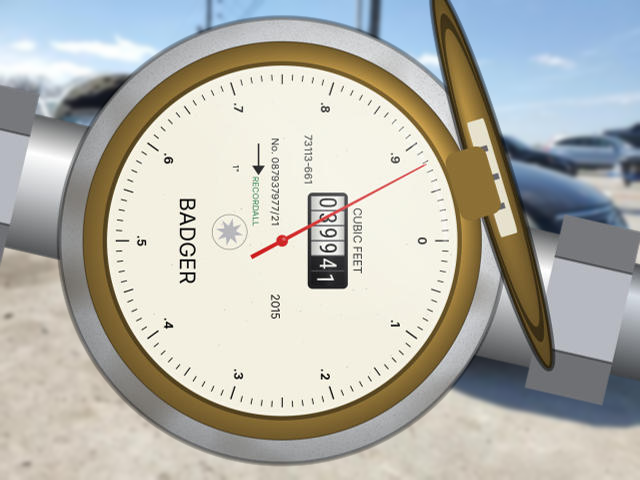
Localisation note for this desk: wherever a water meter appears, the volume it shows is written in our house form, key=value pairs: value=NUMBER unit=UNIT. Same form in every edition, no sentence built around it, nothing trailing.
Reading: value=39940.92 unit=ft³
